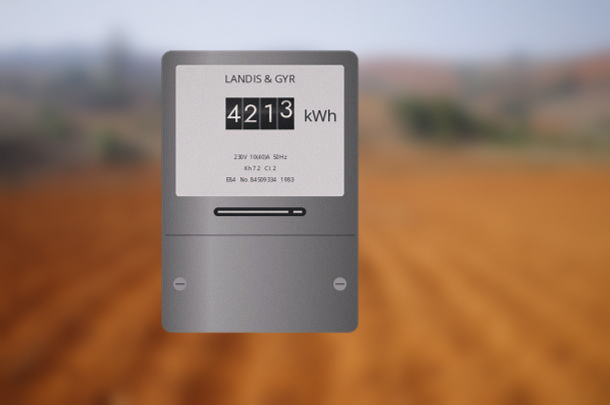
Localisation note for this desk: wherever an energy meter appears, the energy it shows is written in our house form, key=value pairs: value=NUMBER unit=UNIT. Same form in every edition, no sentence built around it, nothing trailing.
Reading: value=4213 unit=kWh
